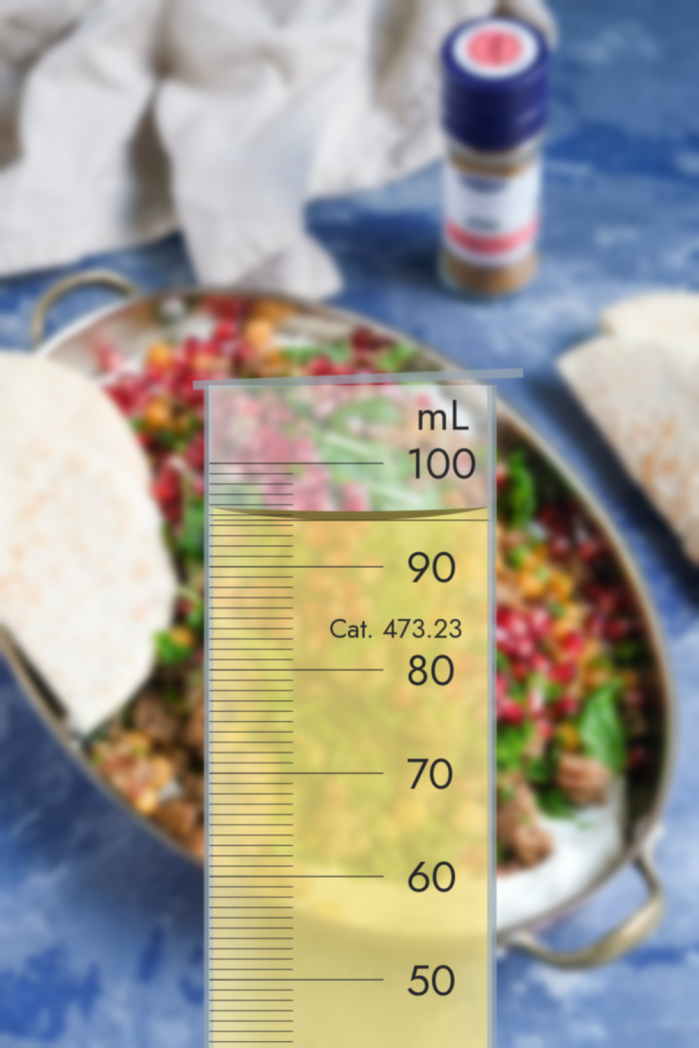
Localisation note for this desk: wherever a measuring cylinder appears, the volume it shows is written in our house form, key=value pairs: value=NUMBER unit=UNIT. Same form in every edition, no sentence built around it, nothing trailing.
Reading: value=94.5 unit=mL
